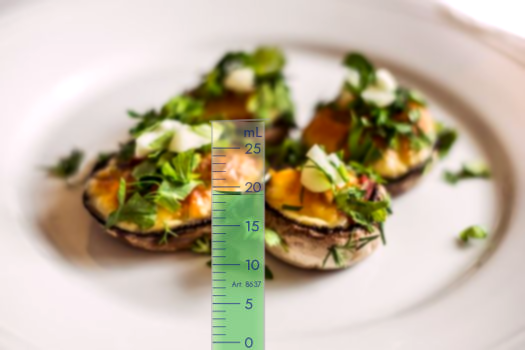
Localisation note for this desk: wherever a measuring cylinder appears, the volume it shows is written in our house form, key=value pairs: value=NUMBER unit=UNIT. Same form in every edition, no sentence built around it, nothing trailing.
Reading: value=19 unit=mL
